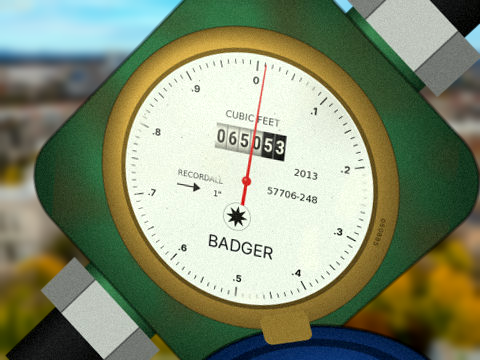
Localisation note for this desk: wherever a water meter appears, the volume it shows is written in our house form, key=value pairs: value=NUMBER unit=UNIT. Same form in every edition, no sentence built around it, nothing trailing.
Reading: value=65053.01 unit=ft³
